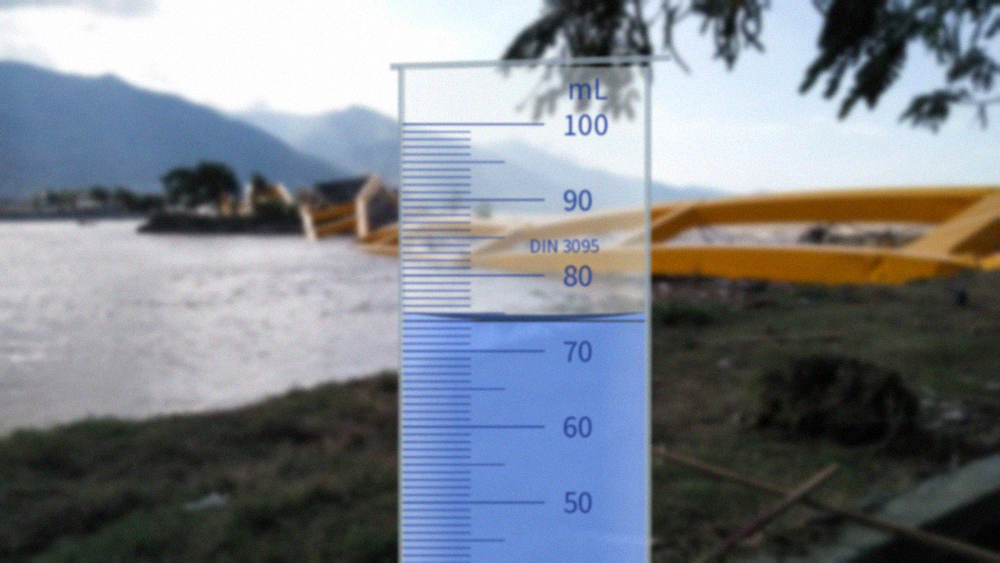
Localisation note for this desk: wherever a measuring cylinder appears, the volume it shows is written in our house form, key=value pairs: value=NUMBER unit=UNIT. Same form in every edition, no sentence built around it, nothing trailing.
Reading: value=74 unit=mL
